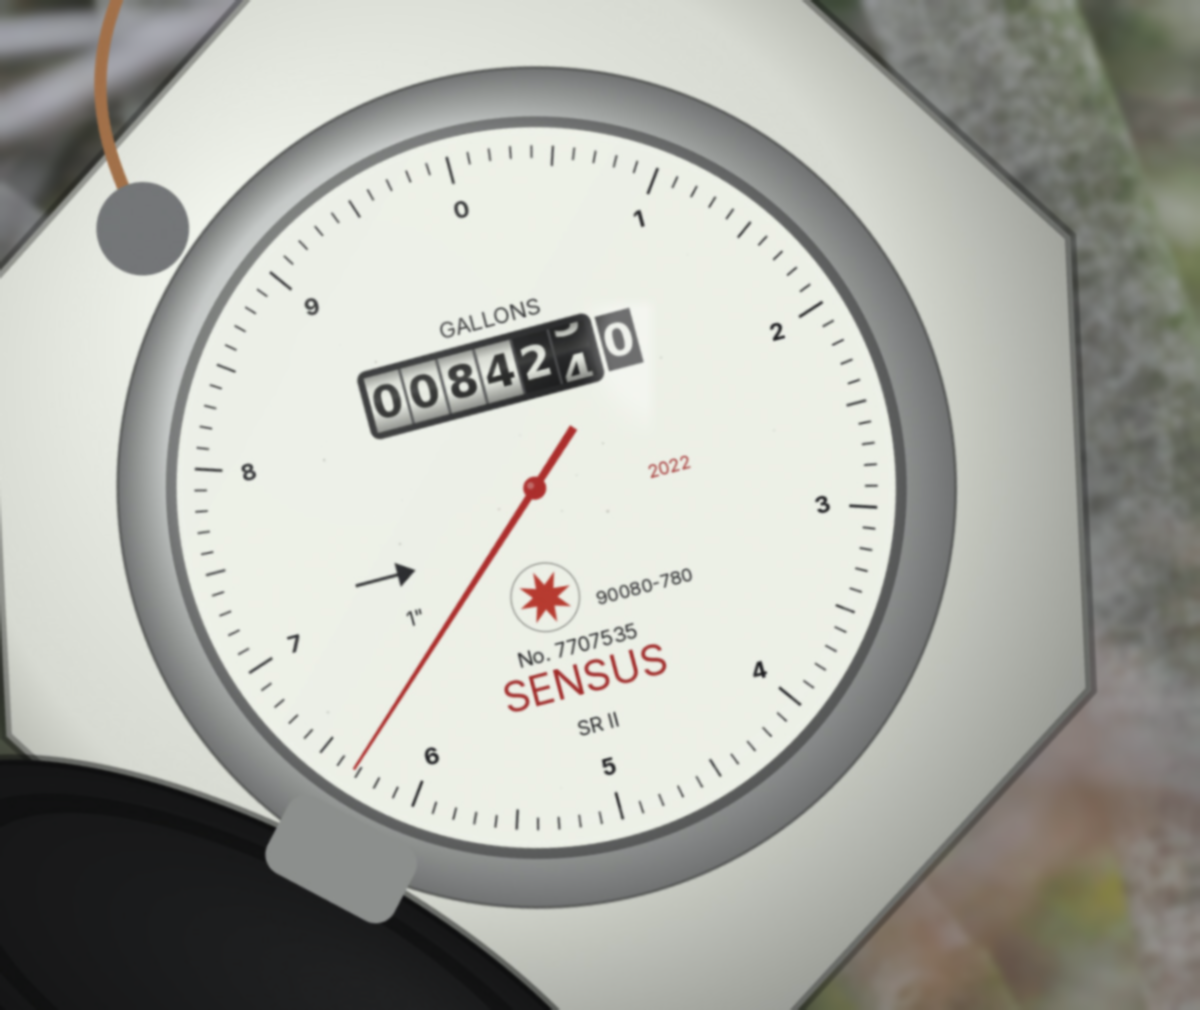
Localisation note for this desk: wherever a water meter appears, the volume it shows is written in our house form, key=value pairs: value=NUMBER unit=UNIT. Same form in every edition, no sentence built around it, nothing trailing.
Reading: value=84236.3 unit=gal
